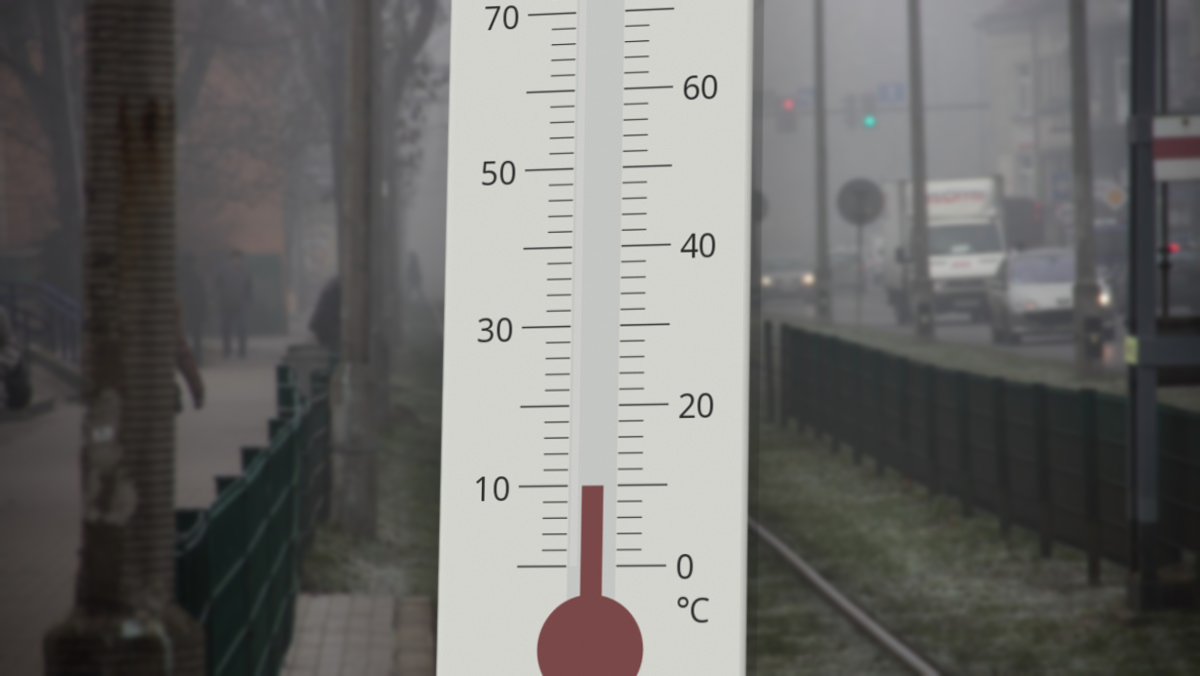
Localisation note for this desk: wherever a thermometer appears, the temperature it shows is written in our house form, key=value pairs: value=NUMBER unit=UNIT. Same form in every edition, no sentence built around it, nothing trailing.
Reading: value=10 unit=°C
